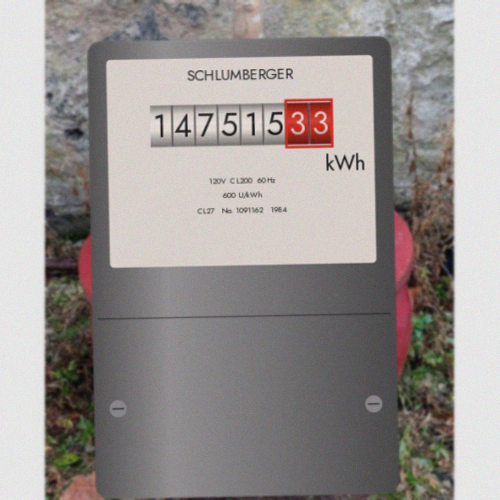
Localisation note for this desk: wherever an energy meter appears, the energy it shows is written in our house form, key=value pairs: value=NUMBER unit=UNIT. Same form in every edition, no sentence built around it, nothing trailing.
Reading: value=147515.33 unit=kWh
